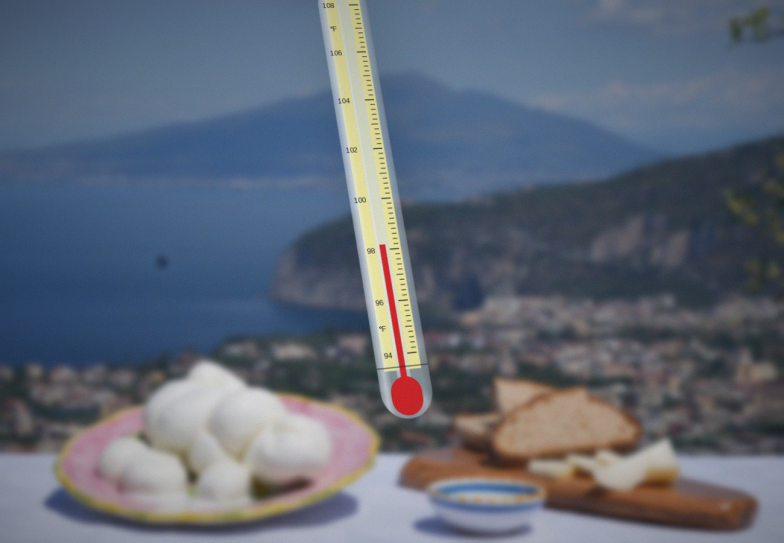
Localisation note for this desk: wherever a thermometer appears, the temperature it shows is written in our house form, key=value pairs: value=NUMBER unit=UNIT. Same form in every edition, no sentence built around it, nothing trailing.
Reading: value=98.2 unit=°F
